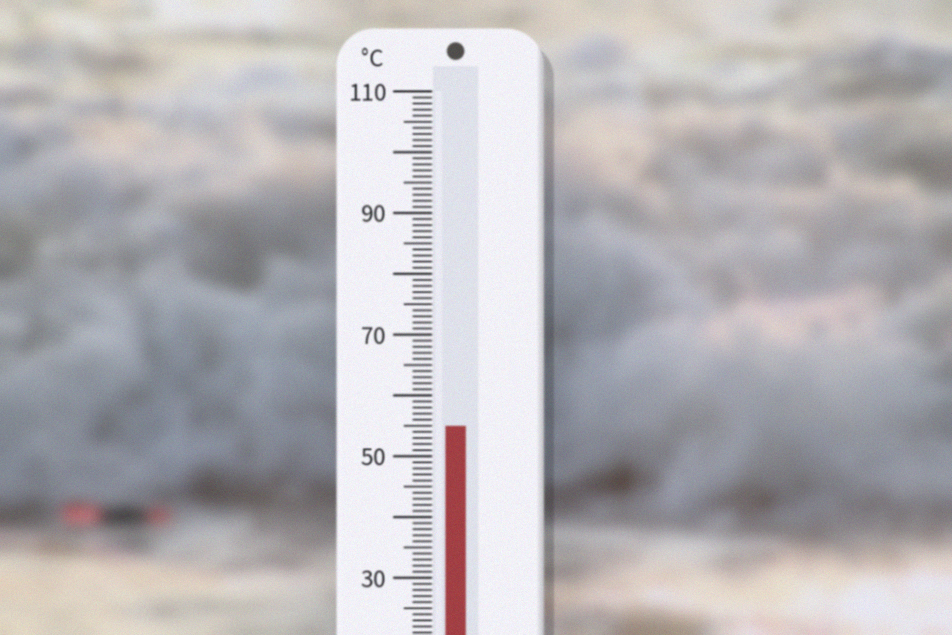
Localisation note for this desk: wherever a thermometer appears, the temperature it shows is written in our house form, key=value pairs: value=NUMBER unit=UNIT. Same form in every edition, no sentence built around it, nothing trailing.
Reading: value=55 unit=°C
